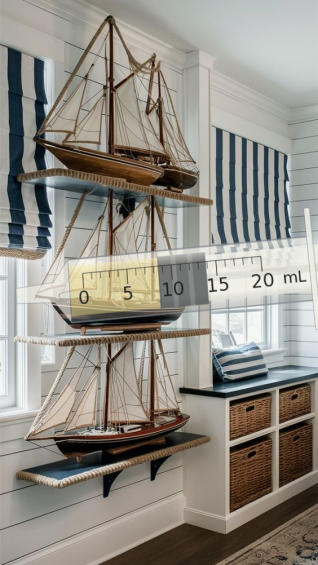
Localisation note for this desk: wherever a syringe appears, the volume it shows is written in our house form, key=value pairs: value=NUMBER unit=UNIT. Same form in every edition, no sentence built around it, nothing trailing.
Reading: value=8.5 unit=mL
